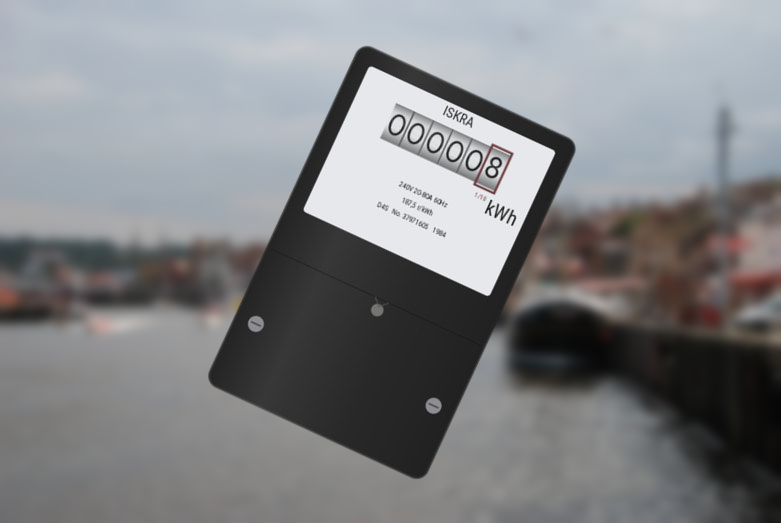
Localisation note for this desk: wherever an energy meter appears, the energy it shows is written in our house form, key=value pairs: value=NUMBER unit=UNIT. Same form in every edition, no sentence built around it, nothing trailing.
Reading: value=0.8 unit=kWh
